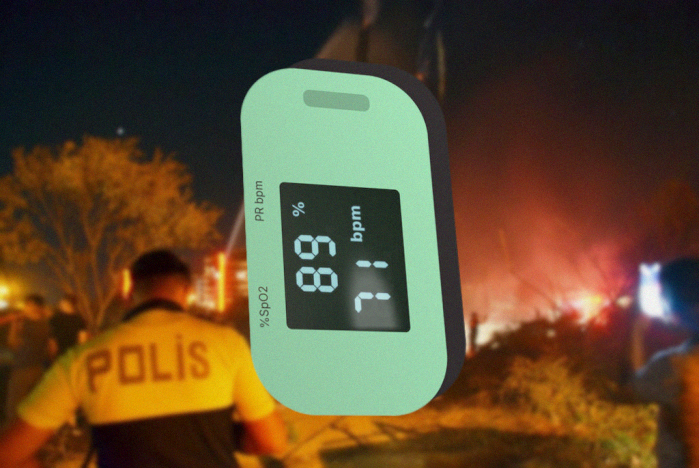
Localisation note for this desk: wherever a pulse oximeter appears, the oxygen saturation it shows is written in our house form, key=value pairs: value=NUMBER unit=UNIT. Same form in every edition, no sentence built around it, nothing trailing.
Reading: value=89 unit=%
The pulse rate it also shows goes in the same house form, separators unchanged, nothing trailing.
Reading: value=71 unit=bpm
